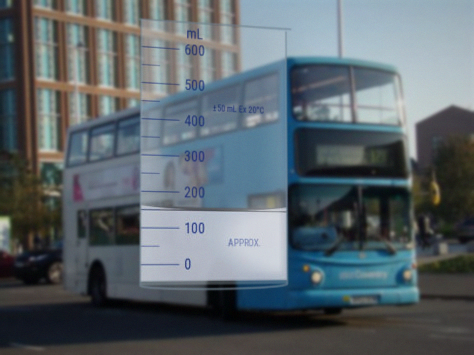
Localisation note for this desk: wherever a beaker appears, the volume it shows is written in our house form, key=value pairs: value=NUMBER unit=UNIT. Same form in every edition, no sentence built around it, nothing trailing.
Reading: value=150 unit=mL
